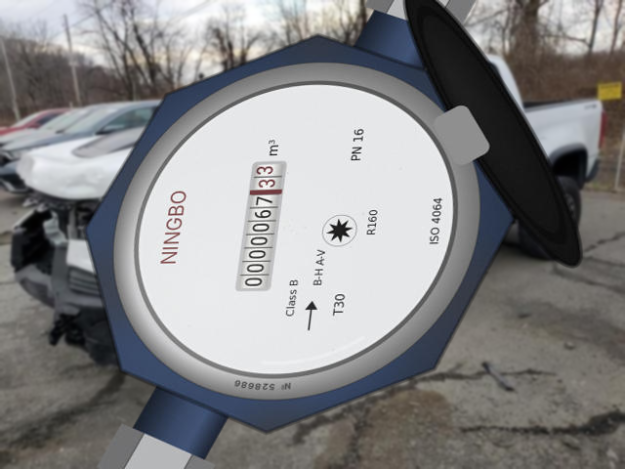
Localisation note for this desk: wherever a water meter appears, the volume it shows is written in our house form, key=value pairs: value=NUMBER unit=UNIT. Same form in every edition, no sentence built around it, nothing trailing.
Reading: value=67.33 unit=m³
